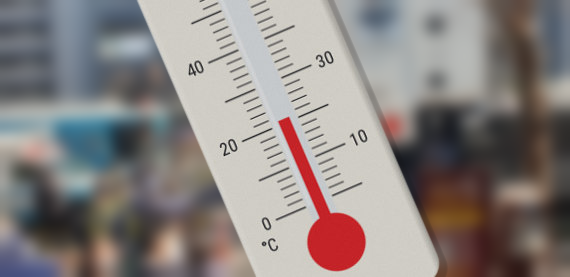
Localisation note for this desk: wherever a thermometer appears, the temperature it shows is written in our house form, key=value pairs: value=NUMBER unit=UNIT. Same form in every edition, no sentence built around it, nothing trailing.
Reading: value=21 unit=°C
